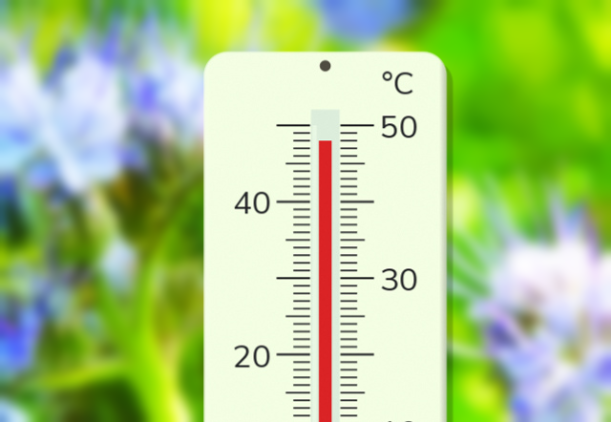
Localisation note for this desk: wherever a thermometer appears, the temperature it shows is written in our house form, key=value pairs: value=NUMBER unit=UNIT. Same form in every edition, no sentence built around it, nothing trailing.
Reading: value=48 unit=°C
